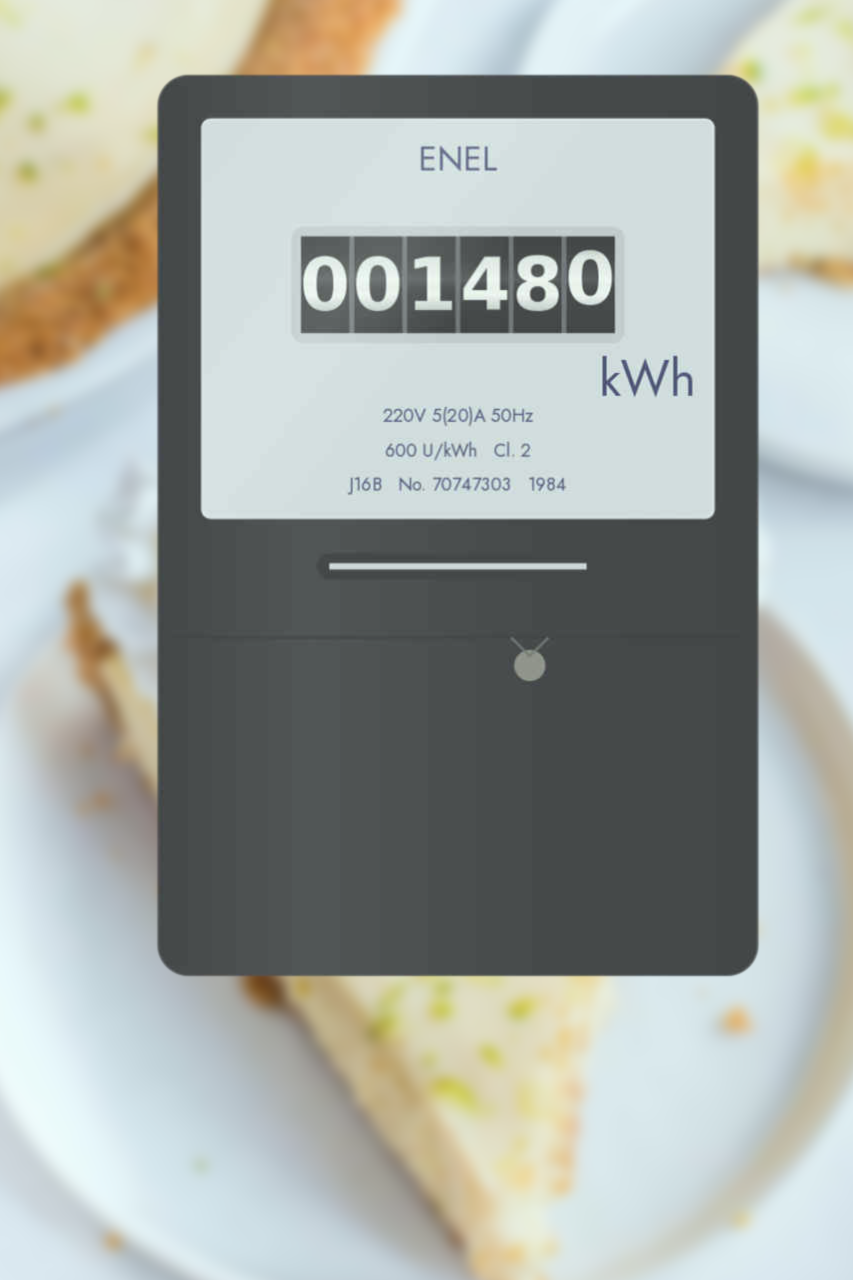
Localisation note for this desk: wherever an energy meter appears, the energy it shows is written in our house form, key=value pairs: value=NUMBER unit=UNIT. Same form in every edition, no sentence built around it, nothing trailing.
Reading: value=1480 unit=kWh
